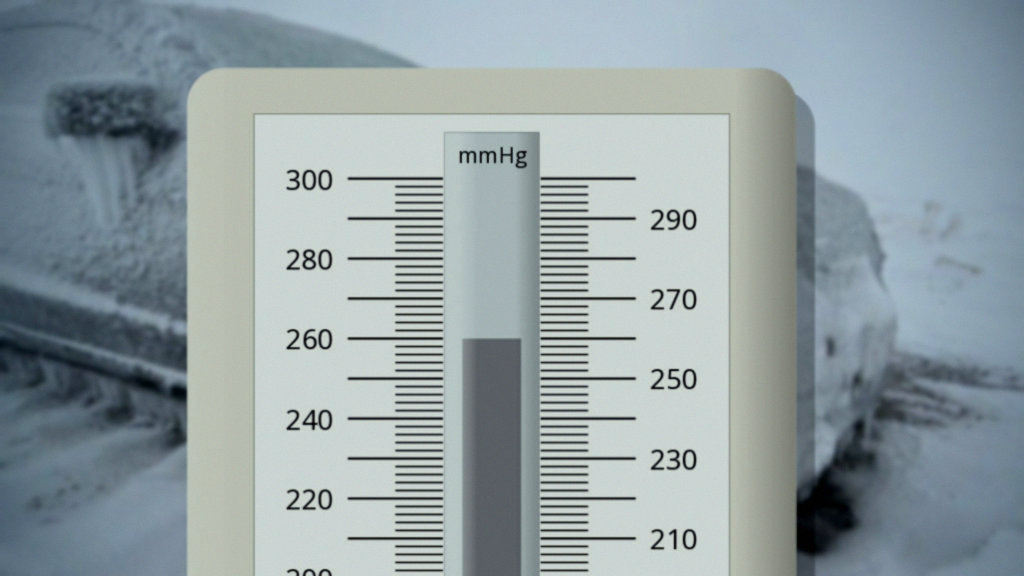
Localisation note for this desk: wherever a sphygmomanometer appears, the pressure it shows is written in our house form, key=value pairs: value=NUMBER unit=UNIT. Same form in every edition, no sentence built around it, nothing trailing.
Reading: value=260 unit=mmHg
